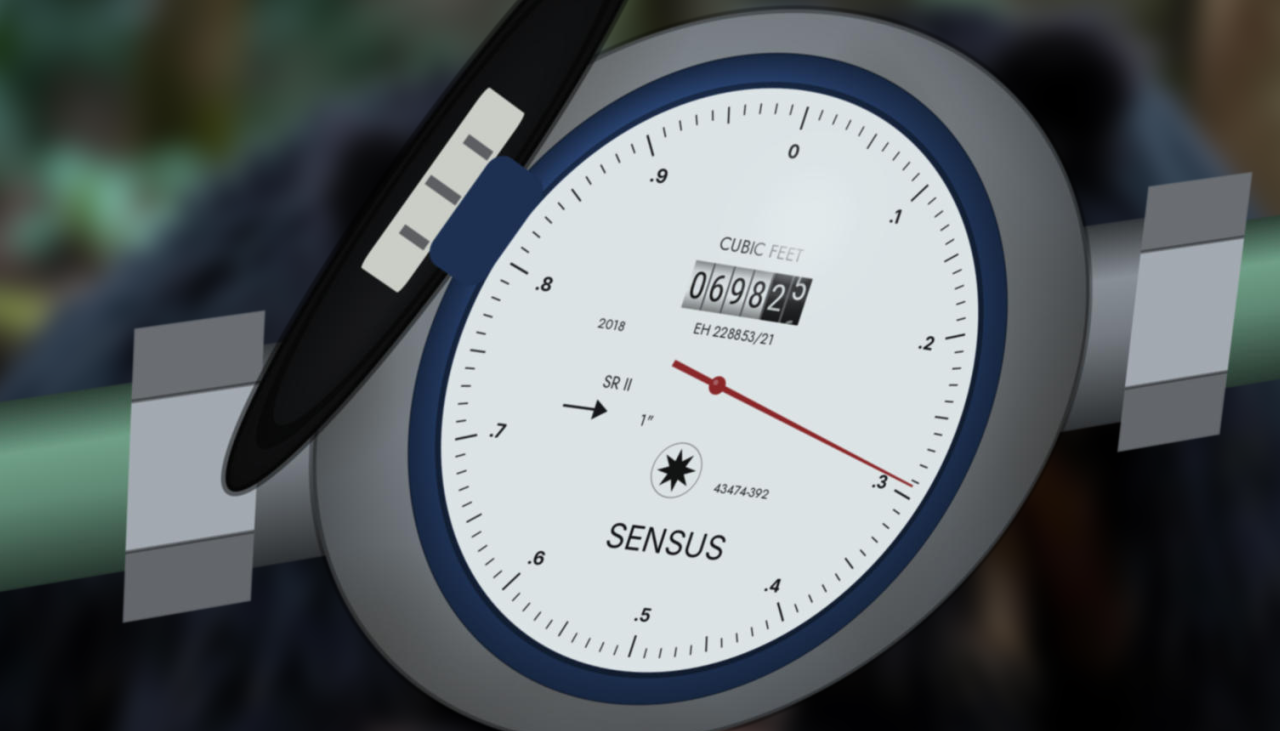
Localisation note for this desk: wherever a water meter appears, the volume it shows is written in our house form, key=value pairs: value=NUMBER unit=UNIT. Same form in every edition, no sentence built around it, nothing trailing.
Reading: value=69825.29 unit=ft³
